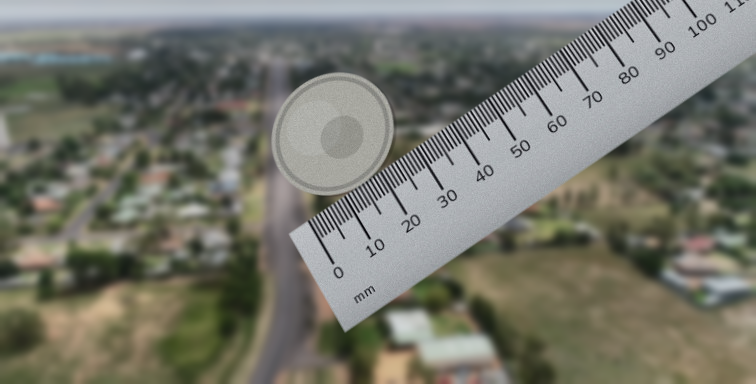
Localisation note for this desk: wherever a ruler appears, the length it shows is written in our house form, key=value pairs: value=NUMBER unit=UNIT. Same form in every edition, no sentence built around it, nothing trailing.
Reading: value=30 unit=mm
